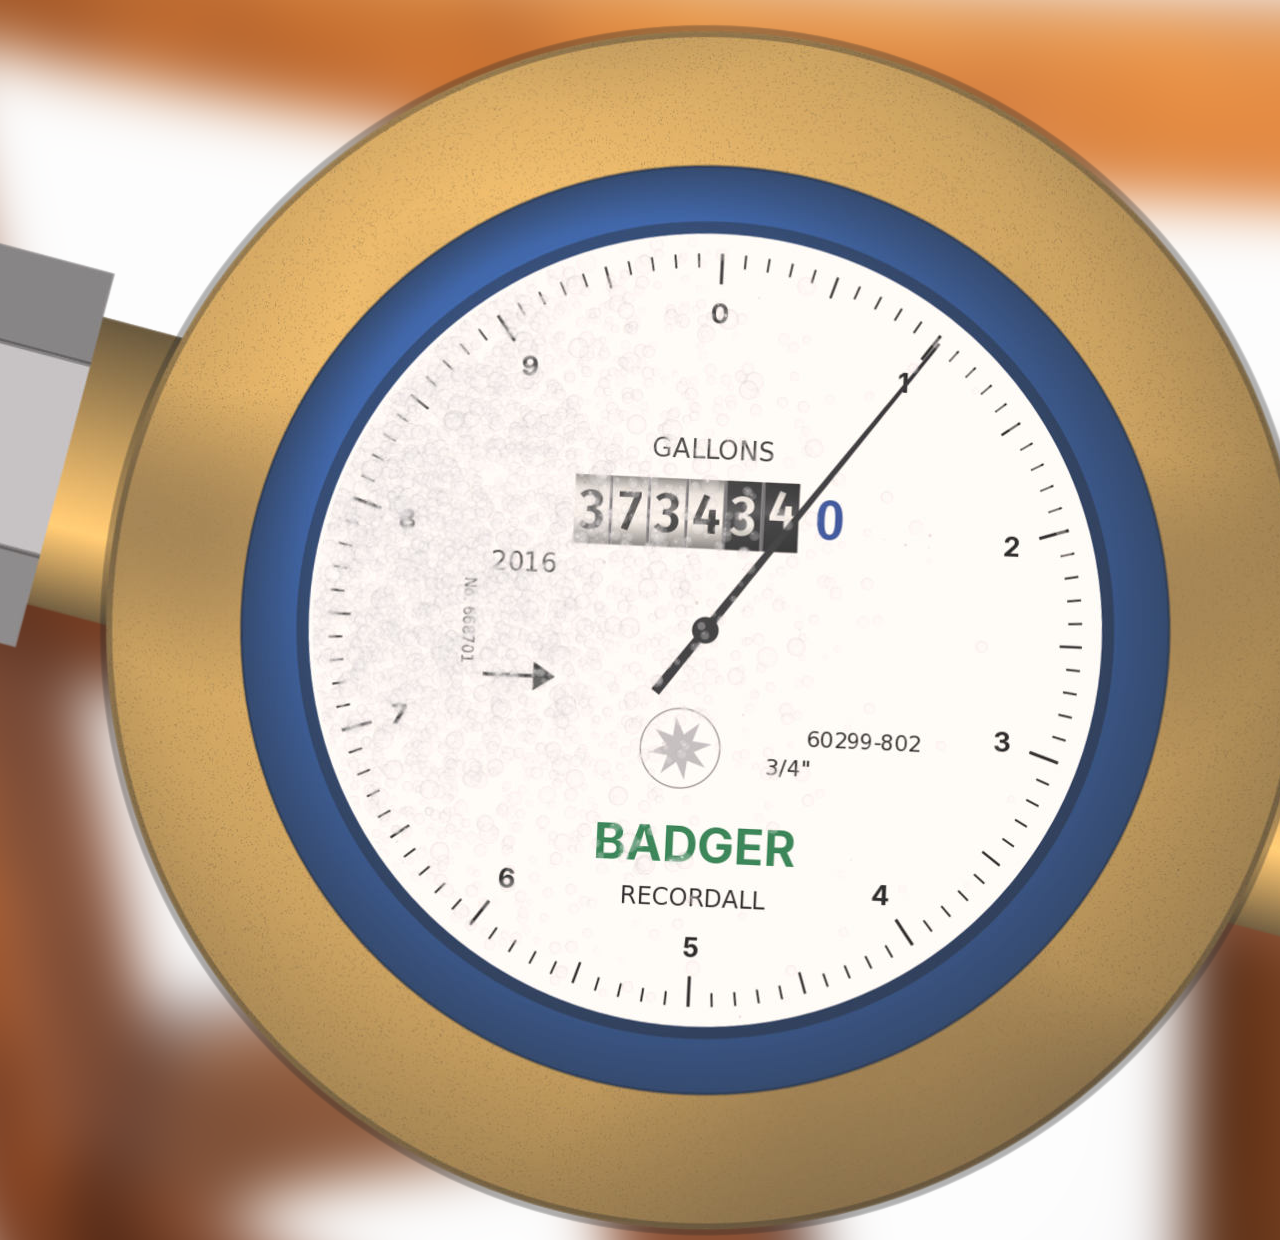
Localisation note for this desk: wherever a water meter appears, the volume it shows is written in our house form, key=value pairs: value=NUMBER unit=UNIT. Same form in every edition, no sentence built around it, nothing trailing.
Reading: value=3734341.0 unit=gal
